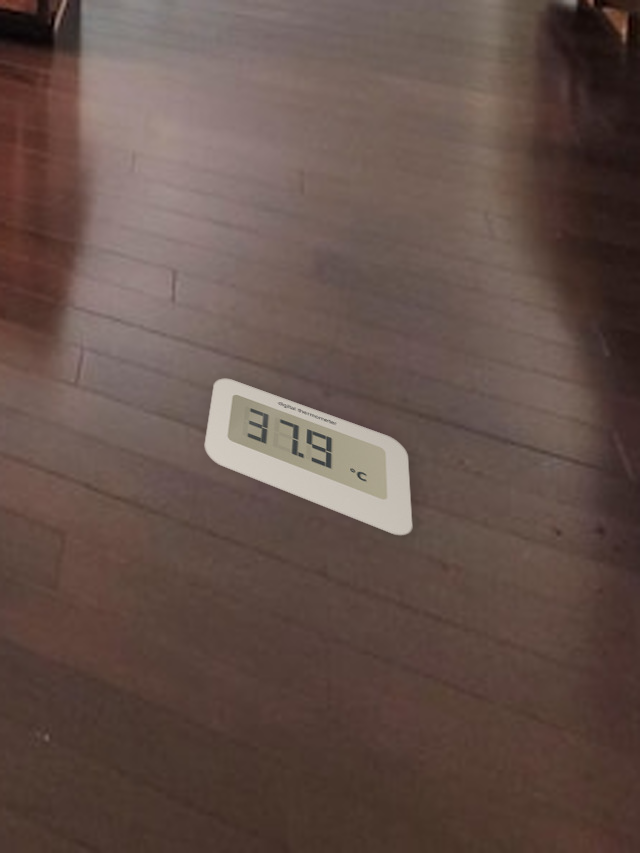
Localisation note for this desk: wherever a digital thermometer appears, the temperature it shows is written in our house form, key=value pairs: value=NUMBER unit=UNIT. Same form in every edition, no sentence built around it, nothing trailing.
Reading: value=37.9 unit=°C
